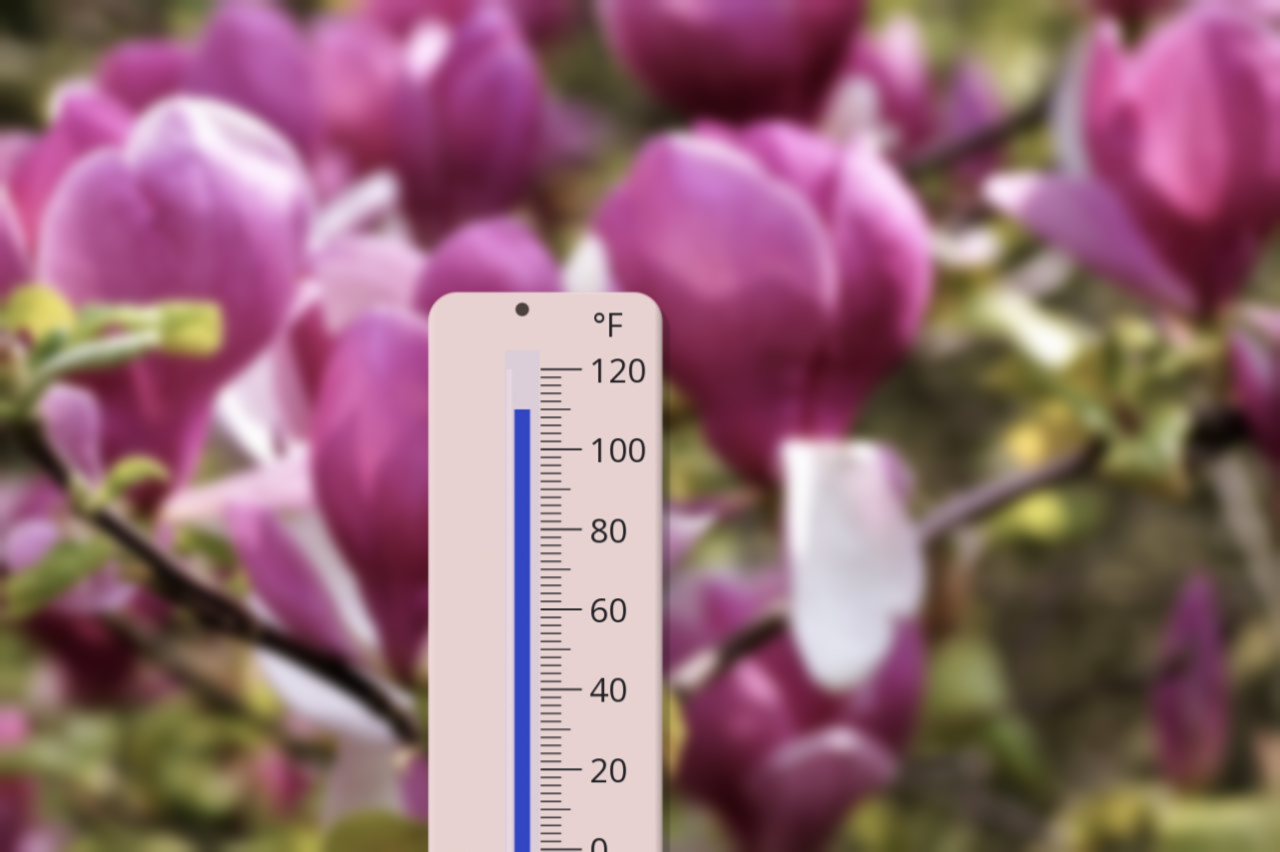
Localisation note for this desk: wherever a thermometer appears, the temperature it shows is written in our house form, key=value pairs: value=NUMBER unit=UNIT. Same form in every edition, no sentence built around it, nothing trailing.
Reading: value=110 unit=°F
